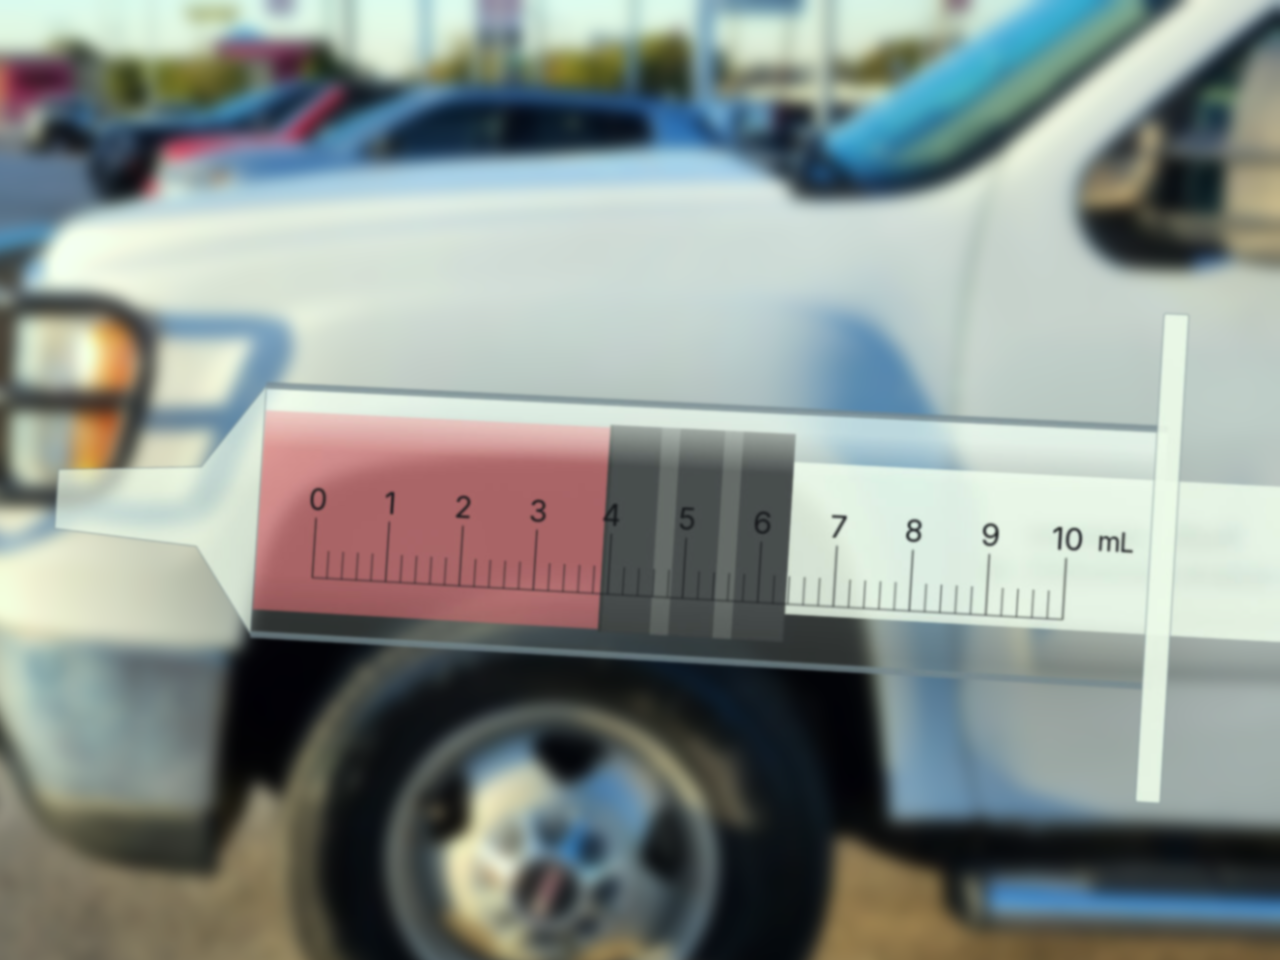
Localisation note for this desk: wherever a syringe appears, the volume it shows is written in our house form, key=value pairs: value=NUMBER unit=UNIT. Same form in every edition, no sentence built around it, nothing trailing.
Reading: value=3.9 unit=mL
